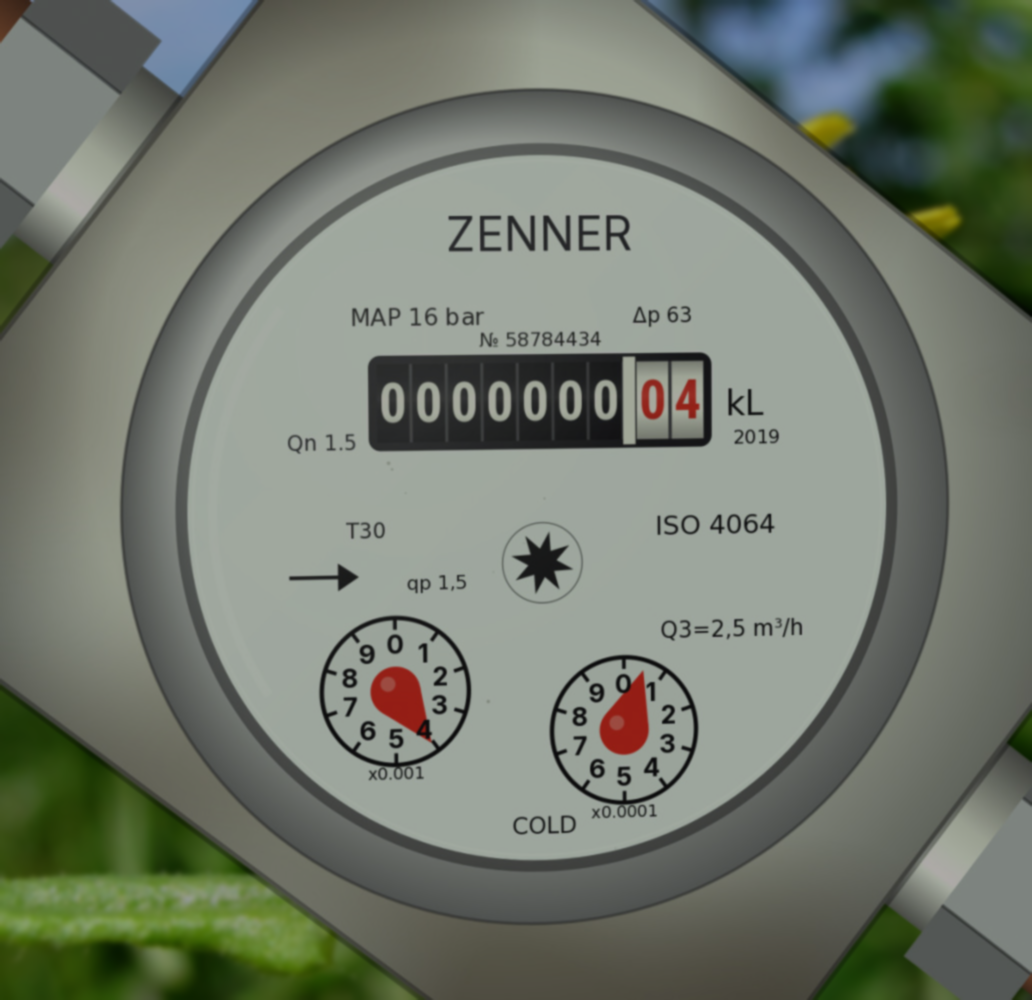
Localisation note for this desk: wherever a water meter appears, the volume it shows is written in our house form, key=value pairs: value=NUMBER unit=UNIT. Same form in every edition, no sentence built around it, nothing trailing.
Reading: value=0.0440 unit=kL
